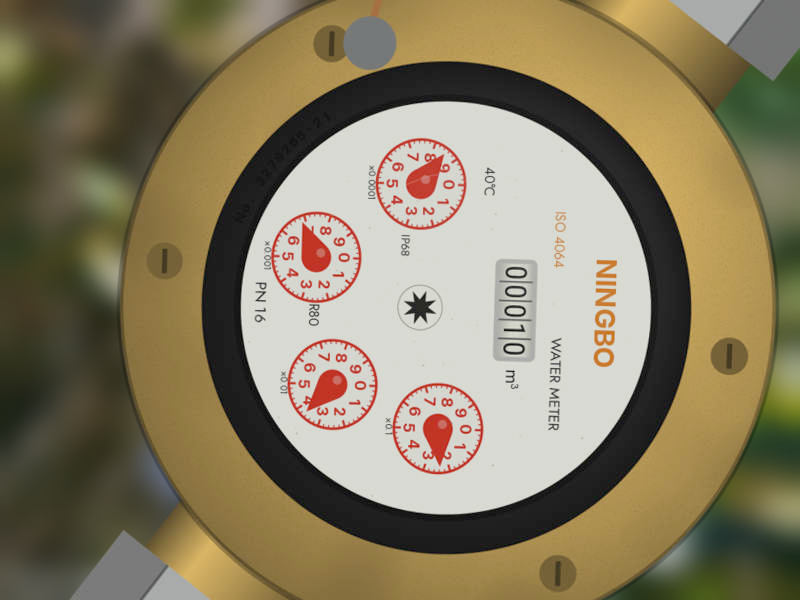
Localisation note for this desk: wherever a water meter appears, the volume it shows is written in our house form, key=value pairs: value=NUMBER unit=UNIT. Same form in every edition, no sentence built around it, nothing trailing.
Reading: value=10.2368 unit=m³
